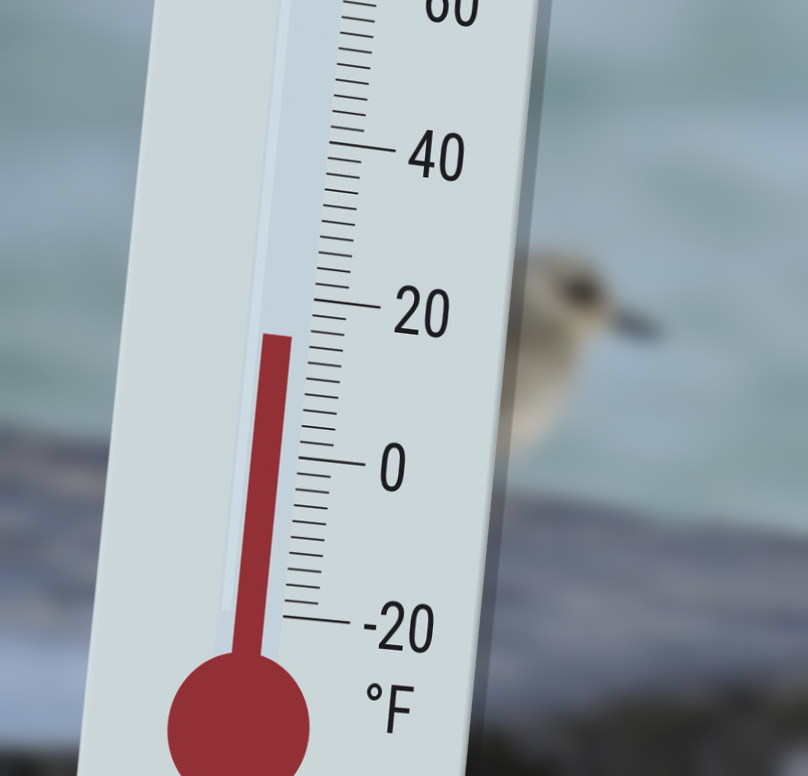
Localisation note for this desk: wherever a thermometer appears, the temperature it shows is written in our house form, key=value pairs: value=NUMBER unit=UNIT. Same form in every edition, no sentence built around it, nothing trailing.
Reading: value=15 unit=°F
